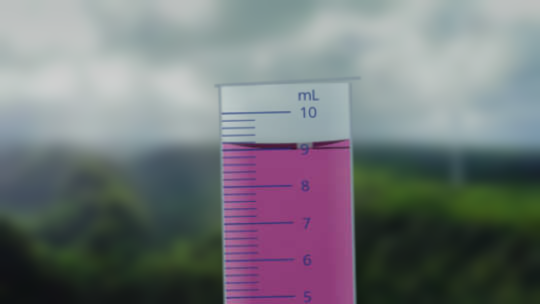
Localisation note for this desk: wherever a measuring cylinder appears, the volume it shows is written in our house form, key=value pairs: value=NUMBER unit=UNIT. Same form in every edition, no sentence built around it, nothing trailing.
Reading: value=9 unit=mL
